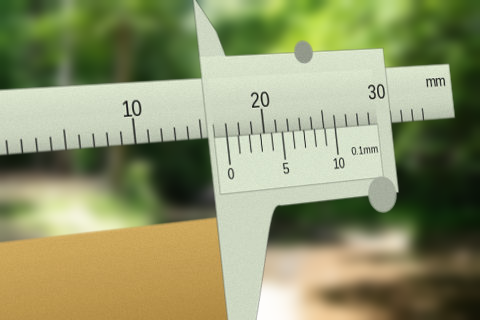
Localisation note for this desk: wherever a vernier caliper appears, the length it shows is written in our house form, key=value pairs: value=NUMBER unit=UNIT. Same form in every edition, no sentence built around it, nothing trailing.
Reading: value=17.0 unit=mm
